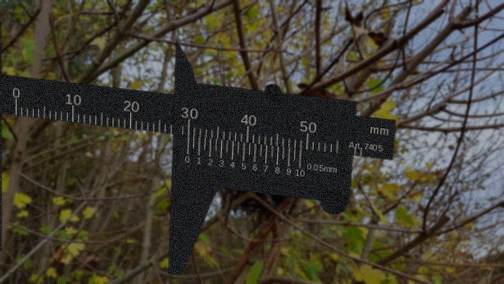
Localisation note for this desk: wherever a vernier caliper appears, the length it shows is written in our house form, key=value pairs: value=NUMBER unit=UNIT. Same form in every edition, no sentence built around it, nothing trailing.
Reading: value=30.0 unit=mm
